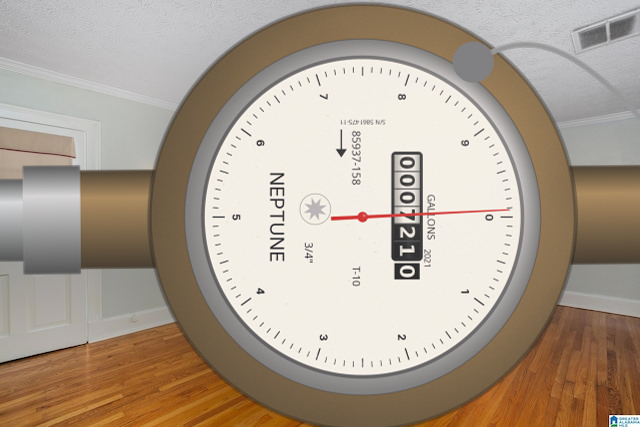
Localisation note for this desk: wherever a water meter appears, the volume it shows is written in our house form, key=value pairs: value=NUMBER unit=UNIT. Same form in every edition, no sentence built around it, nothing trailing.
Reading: value=7209.9 unit=gal
